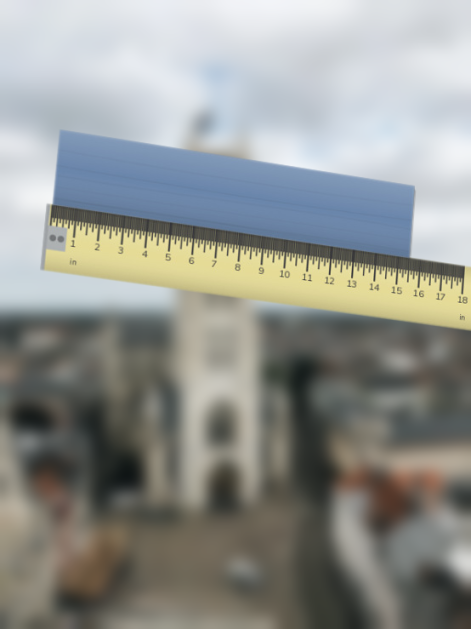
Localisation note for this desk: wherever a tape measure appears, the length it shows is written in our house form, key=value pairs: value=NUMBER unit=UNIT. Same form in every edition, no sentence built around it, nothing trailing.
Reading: value=15.5 unit=in
